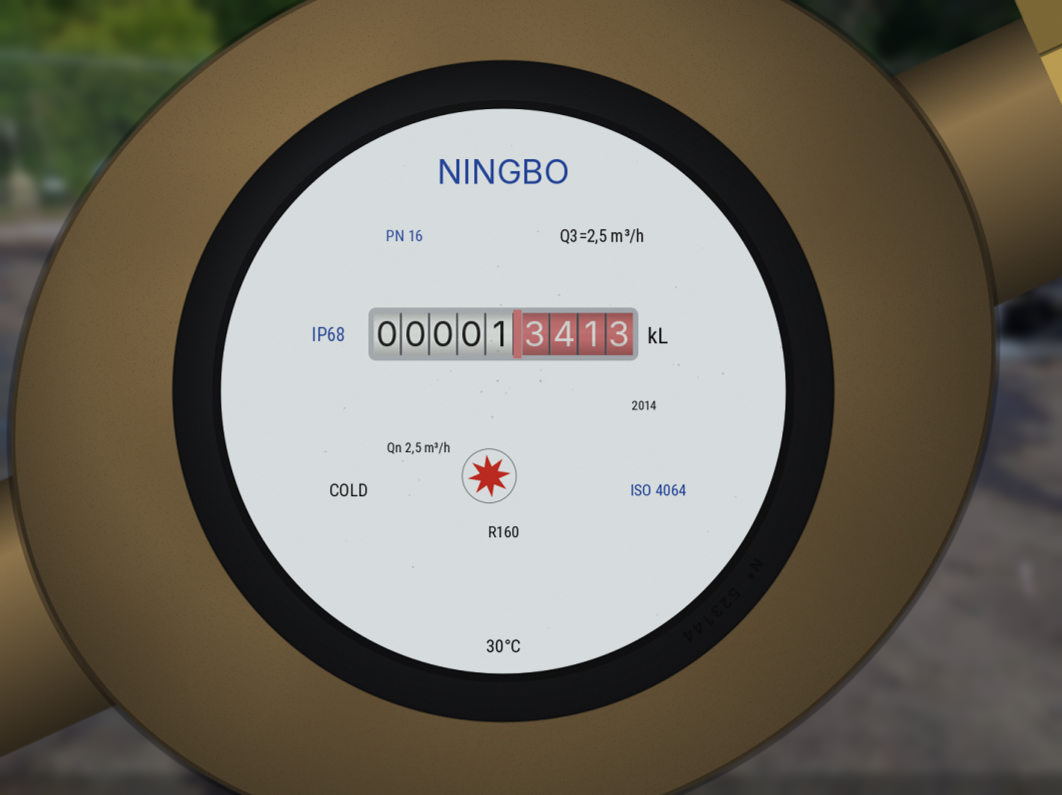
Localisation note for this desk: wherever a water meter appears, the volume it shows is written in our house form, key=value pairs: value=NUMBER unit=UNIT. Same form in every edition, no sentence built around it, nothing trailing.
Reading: value=1.3413 unit=kL
